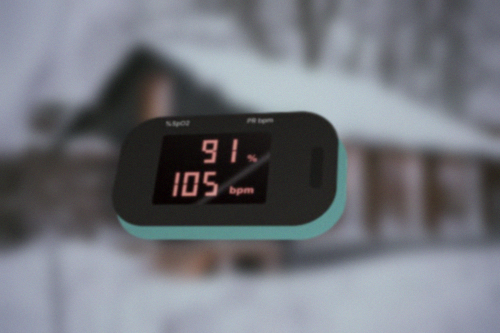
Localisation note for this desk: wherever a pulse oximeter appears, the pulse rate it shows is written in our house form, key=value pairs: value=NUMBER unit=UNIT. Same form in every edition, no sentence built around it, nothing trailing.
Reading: value=105 unit=bpm
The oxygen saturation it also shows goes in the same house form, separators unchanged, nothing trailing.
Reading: value=91 unit=%
